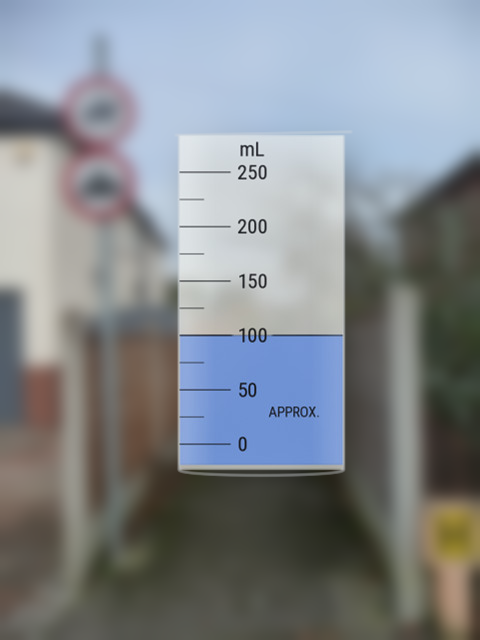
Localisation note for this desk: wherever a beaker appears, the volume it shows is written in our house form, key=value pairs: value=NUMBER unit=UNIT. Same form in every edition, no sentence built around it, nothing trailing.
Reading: value=100 unit=mL
